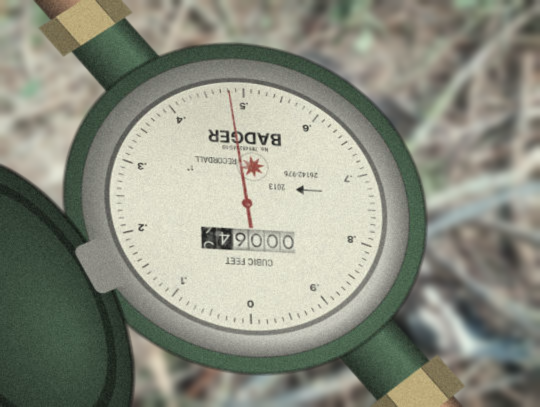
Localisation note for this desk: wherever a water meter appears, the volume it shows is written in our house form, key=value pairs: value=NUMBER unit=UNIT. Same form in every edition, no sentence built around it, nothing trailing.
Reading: value=645.48 unit=ft³
